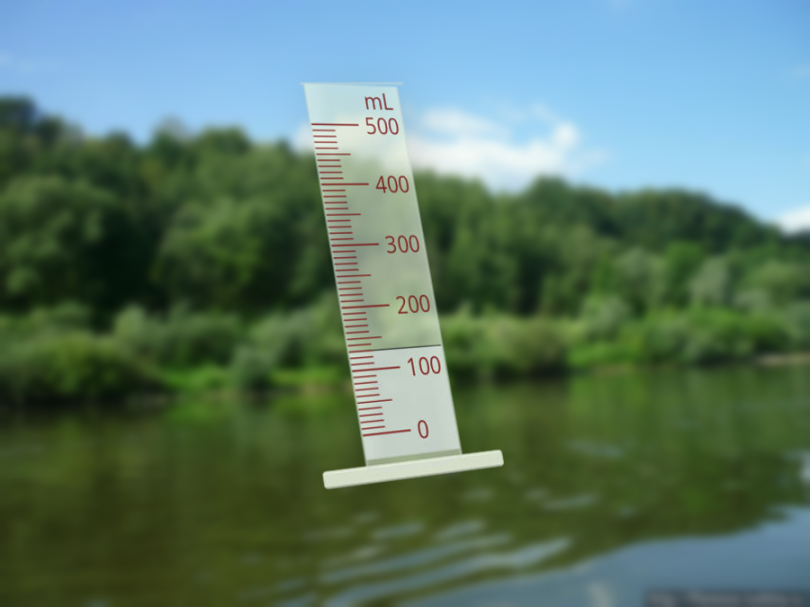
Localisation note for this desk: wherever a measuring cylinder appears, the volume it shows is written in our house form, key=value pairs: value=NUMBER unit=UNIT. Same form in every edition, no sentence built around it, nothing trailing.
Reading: value=130 unit=mL
